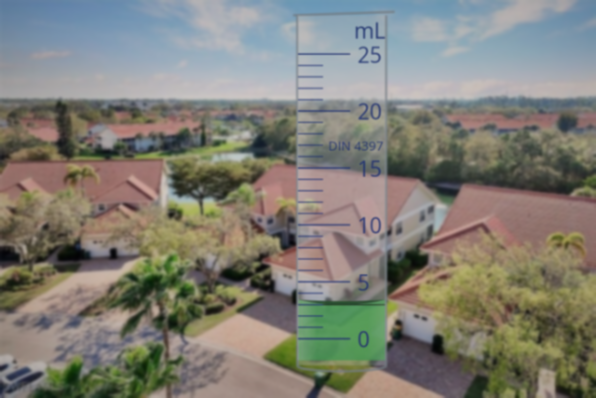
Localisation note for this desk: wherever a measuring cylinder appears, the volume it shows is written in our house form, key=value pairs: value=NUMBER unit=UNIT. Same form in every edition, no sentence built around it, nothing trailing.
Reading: value=3 unit=mL
